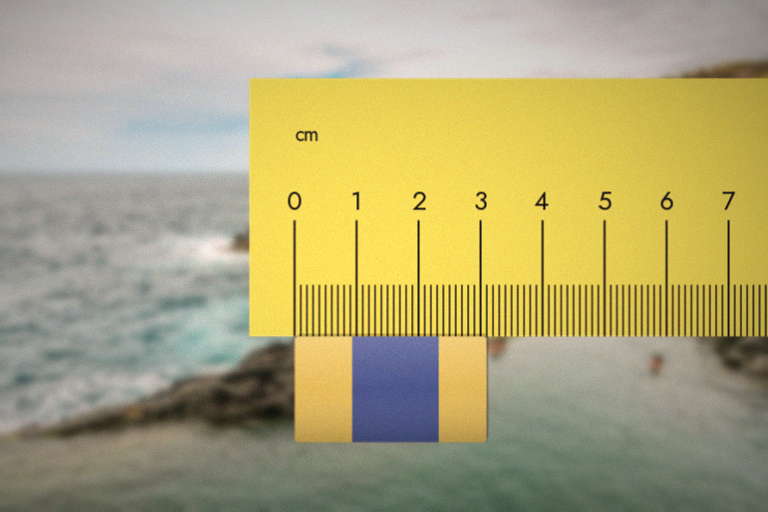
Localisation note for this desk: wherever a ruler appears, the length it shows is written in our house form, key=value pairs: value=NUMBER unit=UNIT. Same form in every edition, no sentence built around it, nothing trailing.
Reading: value=3.1 unit=cm
